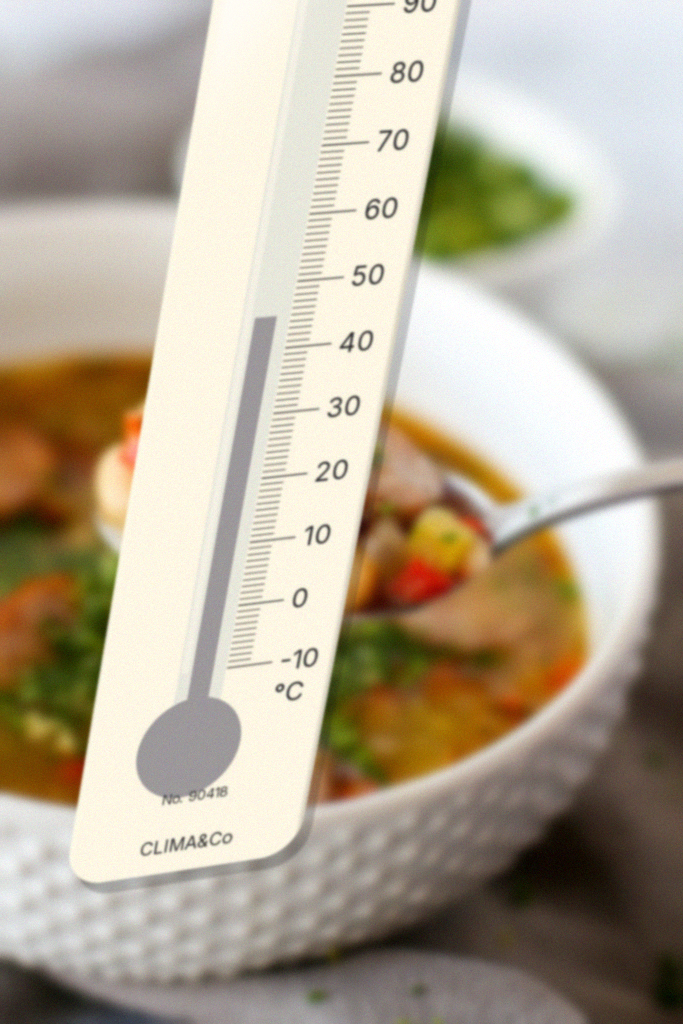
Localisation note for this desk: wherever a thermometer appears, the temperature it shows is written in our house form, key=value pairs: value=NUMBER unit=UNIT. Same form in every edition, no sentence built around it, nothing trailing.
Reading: value=45 unit=°C
